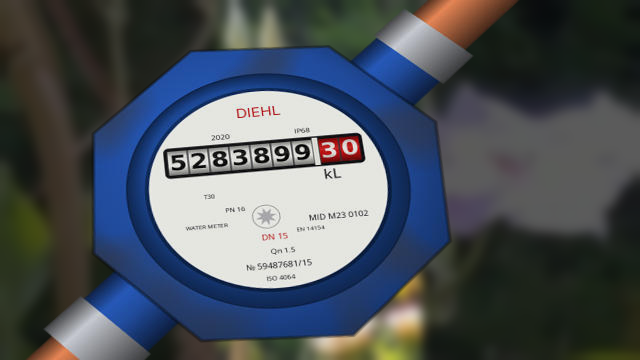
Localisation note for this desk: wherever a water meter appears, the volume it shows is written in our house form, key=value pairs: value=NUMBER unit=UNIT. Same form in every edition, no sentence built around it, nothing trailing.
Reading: value=5283899.30 unit=kL
